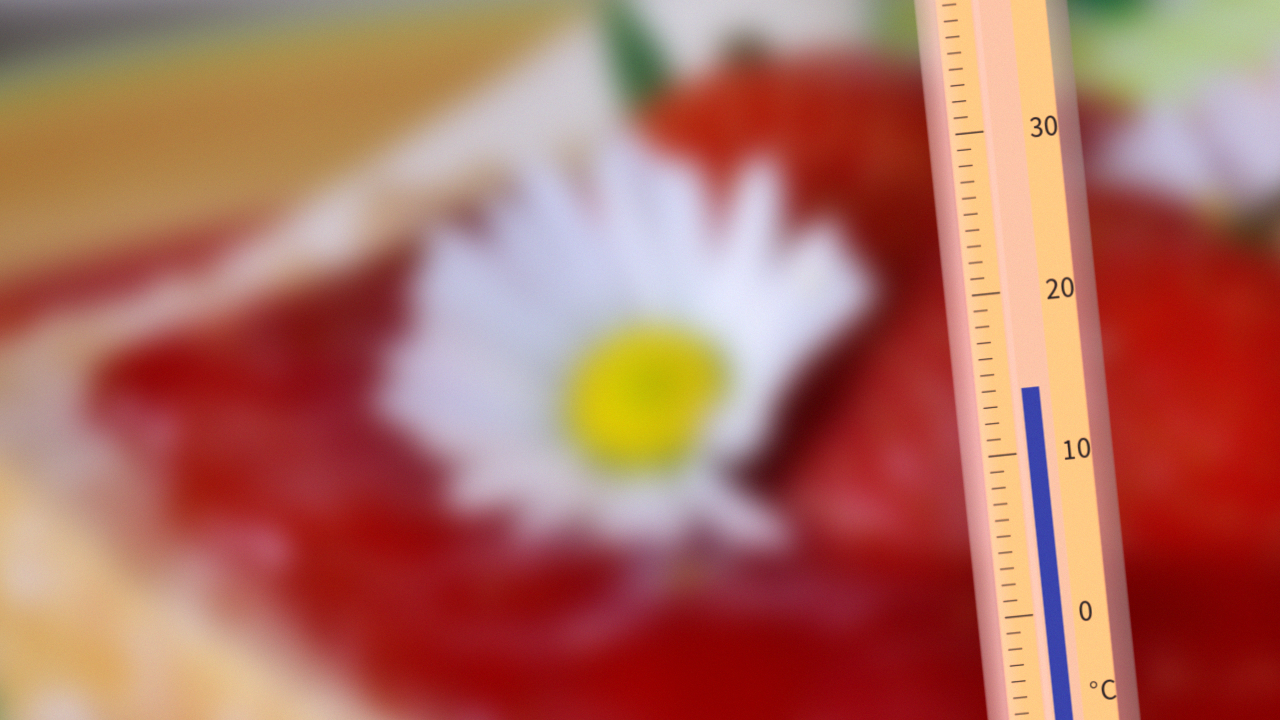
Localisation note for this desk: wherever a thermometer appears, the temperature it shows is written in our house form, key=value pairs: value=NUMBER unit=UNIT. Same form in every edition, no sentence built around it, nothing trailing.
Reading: value=14 unit=°C
